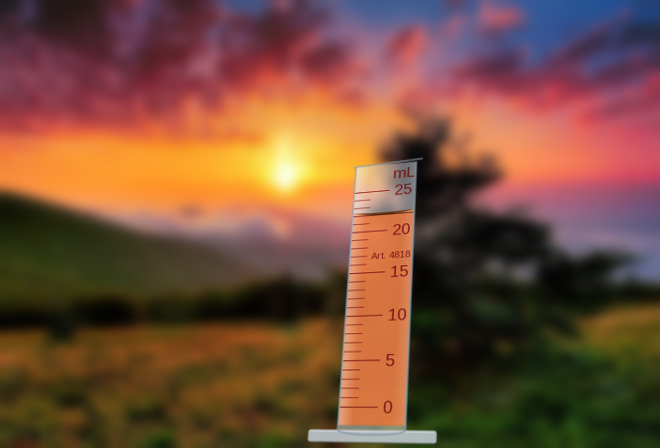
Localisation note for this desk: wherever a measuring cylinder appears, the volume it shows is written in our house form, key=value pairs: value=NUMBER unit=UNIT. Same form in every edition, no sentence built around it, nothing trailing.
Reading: value=22 unit=mL
